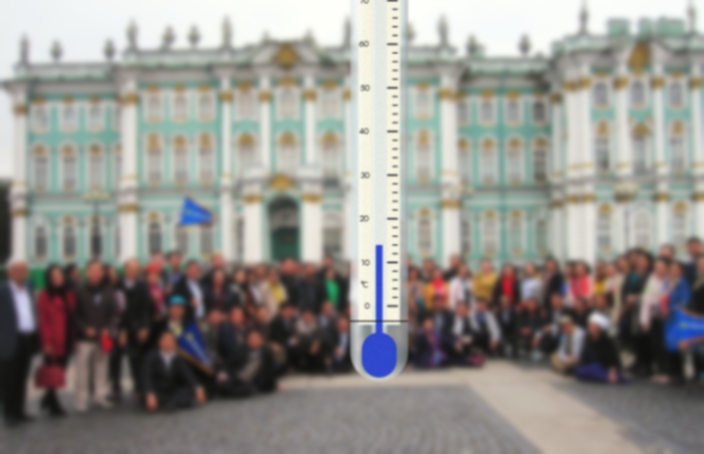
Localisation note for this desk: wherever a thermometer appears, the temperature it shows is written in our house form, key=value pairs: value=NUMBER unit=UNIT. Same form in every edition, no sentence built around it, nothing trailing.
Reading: value=14 unit=°C
